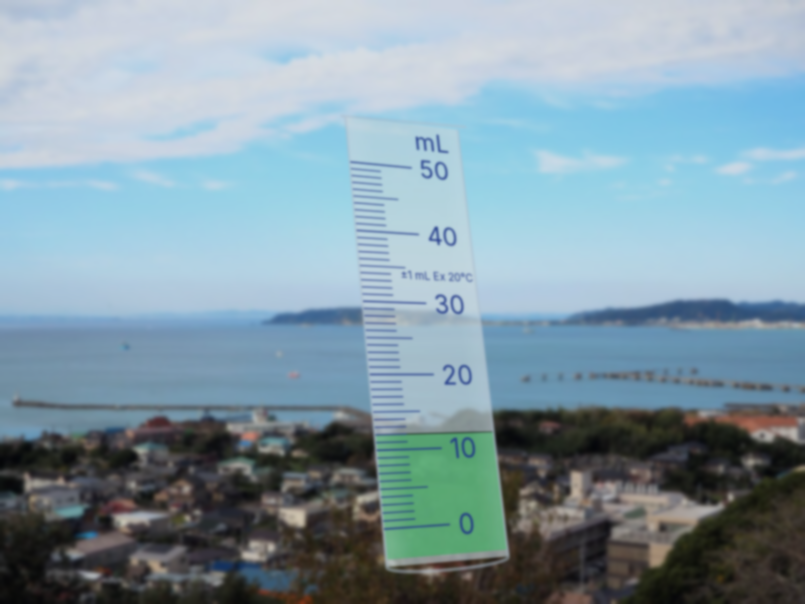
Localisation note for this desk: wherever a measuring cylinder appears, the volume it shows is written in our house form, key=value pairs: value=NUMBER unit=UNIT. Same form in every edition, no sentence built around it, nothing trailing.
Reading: value=12 unit=mL
